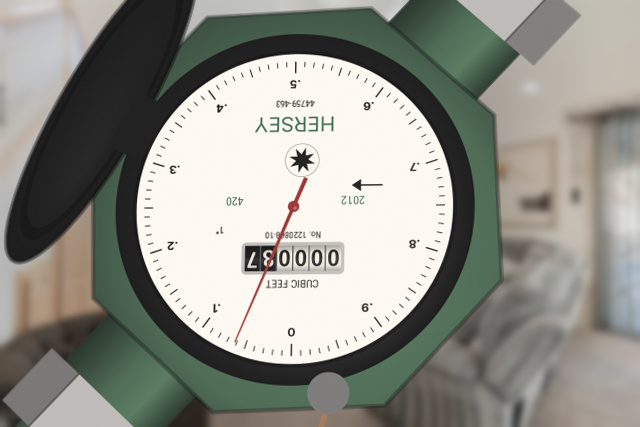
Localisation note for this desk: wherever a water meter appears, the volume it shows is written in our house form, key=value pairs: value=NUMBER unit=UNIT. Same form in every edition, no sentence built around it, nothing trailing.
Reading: value=87.06 unit=ft³
